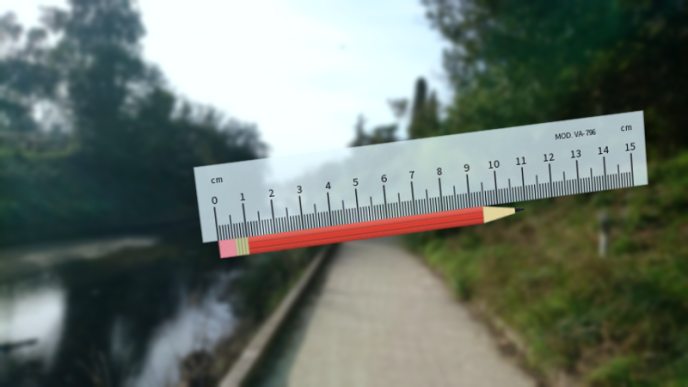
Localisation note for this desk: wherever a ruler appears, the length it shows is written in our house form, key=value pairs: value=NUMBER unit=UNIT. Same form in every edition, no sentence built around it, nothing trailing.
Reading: value=11 unit=cm
